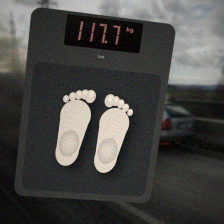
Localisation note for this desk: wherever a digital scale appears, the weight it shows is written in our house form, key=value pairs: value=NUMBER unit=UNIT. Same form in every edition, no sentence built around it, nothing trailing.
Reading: value=117.7 unit=kg
